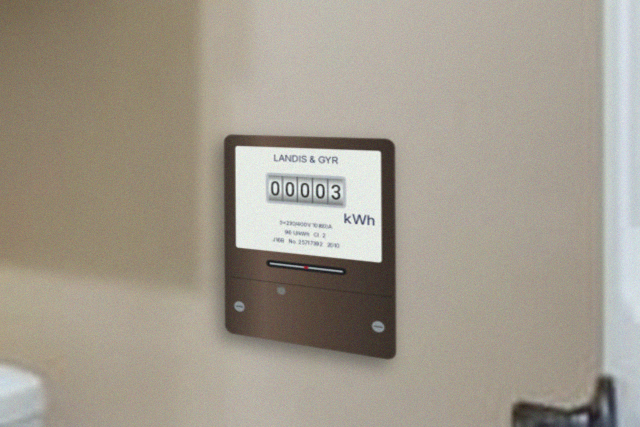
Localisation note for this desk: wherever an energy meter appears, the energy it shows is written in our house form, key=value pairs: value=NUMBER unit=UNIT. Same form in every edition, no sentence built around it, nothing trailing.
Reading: value=3 unit=kWh
